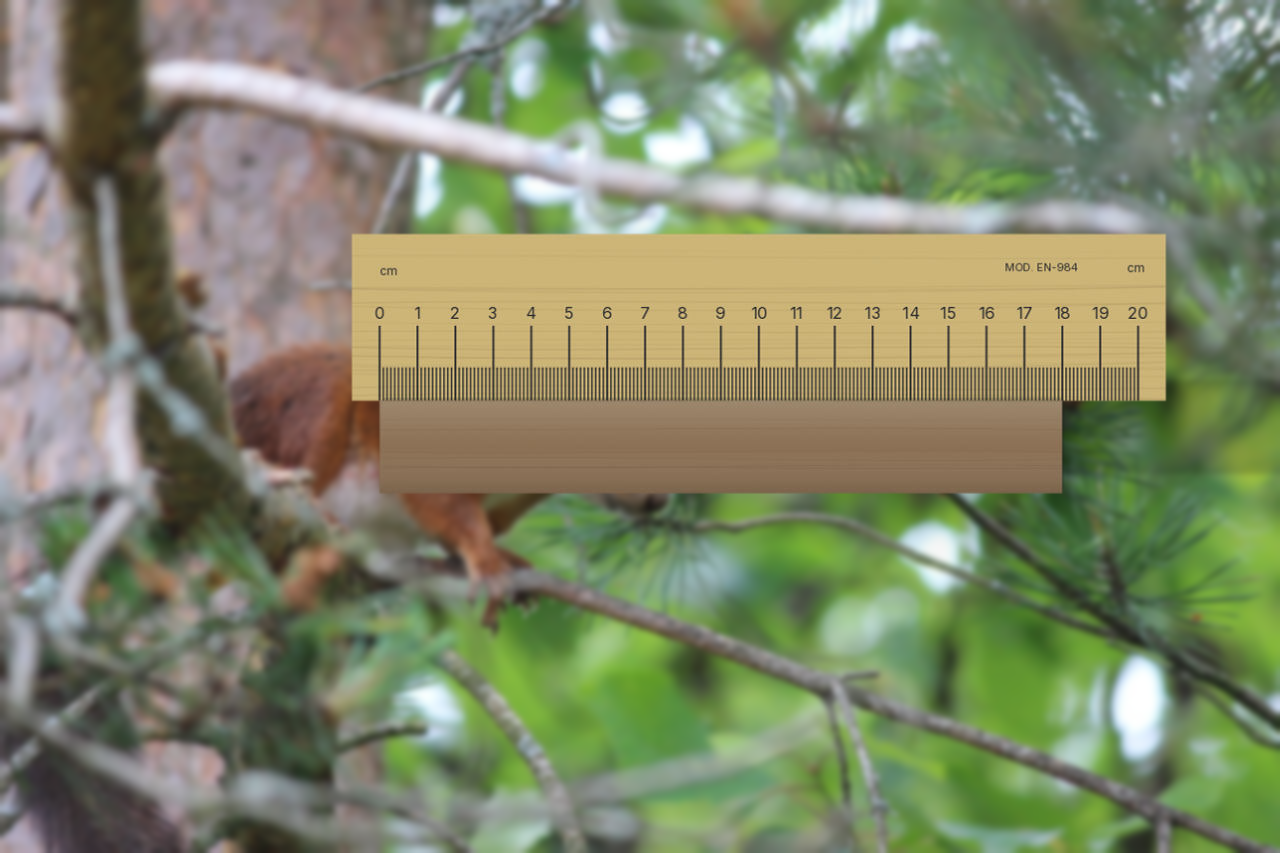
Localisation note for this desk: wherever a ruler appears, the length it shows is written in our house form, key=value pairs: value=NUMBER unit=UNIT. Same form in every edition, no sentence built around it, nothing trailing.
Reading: value=18 unit=cm
